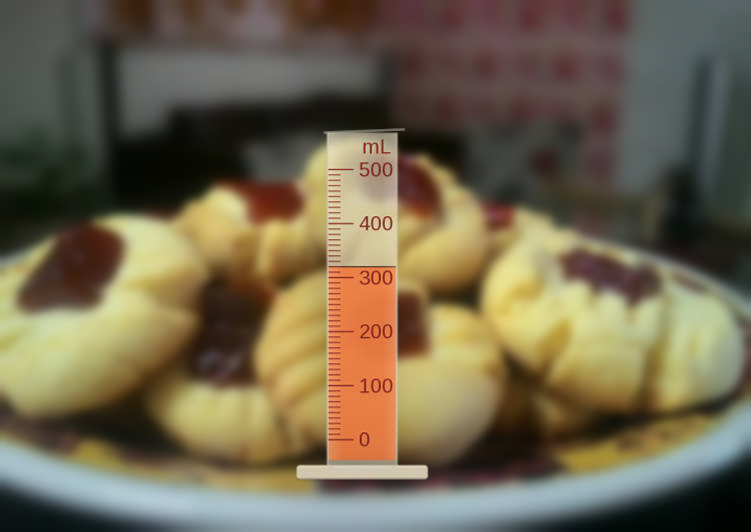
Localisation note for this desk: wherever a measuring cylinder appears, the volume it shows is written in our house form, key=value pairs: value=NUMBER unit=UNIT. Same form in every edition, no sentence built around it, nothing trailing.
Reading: value=320 unit=mL
